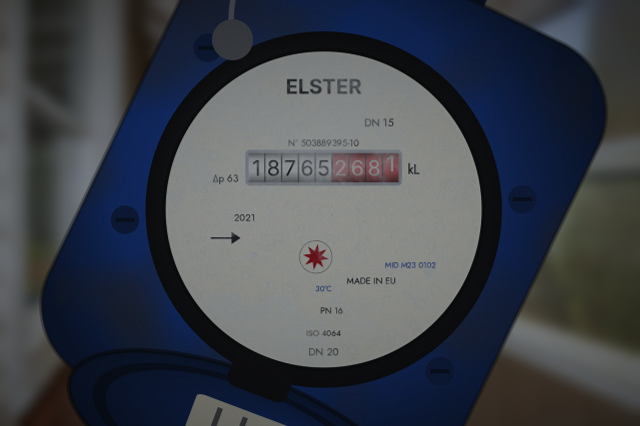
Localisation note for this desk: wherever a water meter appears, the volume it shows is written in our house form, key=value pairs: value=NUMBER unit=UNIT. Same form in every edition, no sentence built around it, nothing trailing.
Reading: value=18765.2681 unit=kL
